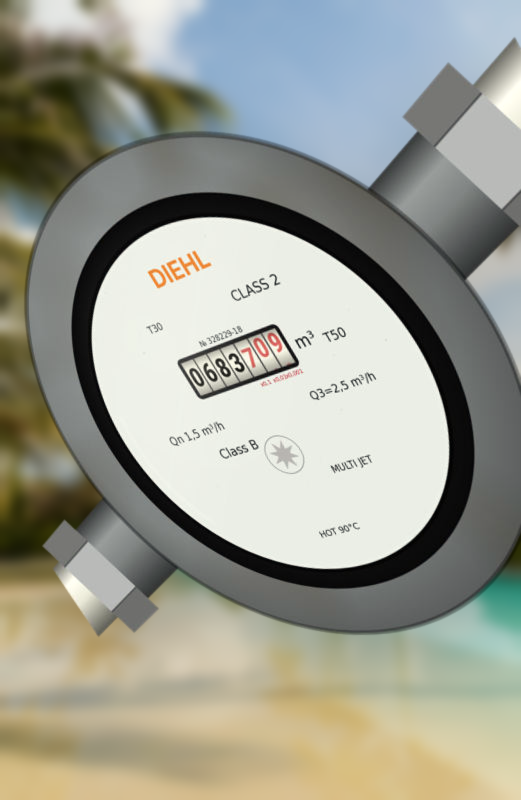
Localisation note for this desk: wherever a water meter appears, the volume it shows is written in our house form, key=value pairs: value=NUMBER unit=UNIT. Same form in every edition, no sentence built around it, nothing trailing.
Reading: value=683.709 unit=m³
